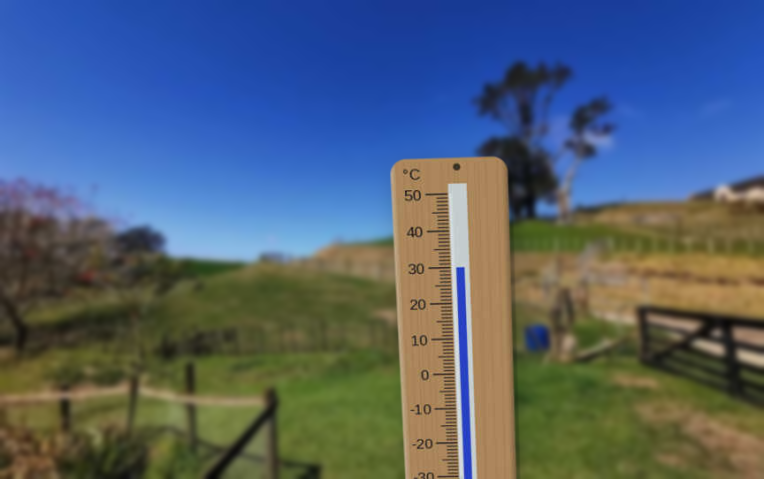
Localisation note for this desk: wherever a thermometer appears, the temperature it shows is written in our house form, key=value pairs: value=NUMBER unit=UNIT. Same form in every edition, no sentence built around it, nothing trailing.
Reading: value=30 unit=°C
